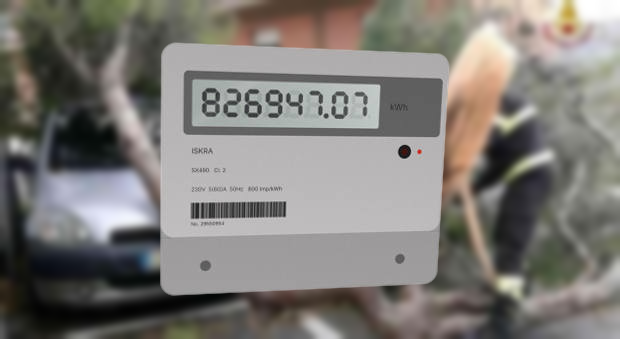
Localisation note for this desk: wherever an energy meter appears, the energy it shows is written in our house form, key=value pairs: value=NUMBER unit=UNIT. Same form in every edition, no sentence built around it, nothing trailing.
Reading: value=826947.07 unit=kWh
